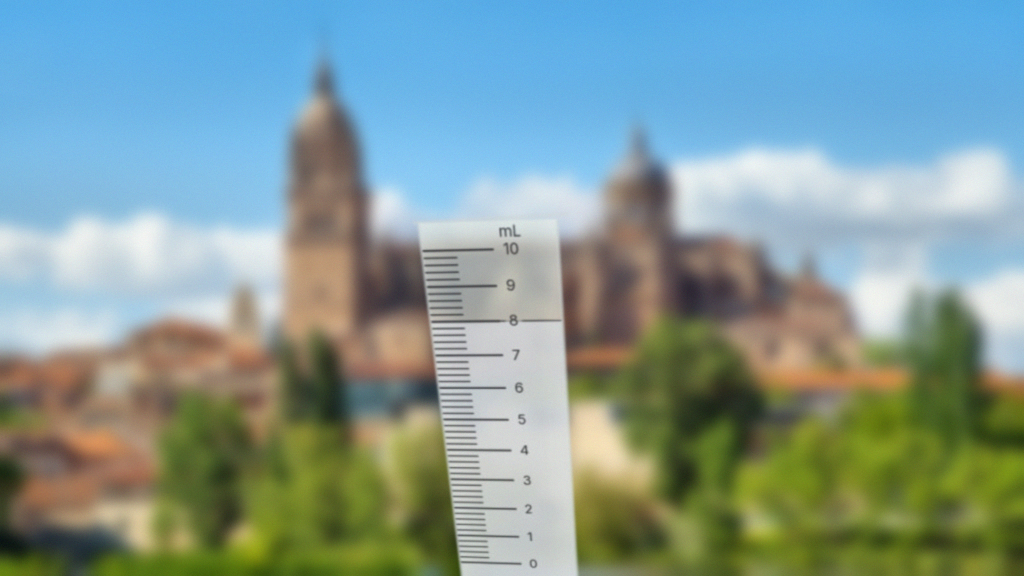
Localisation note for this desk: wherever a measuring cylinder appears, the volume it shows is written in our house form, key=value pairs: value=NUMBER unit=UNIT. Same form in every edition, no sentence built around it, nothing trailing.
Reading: value=8 unit=mL
